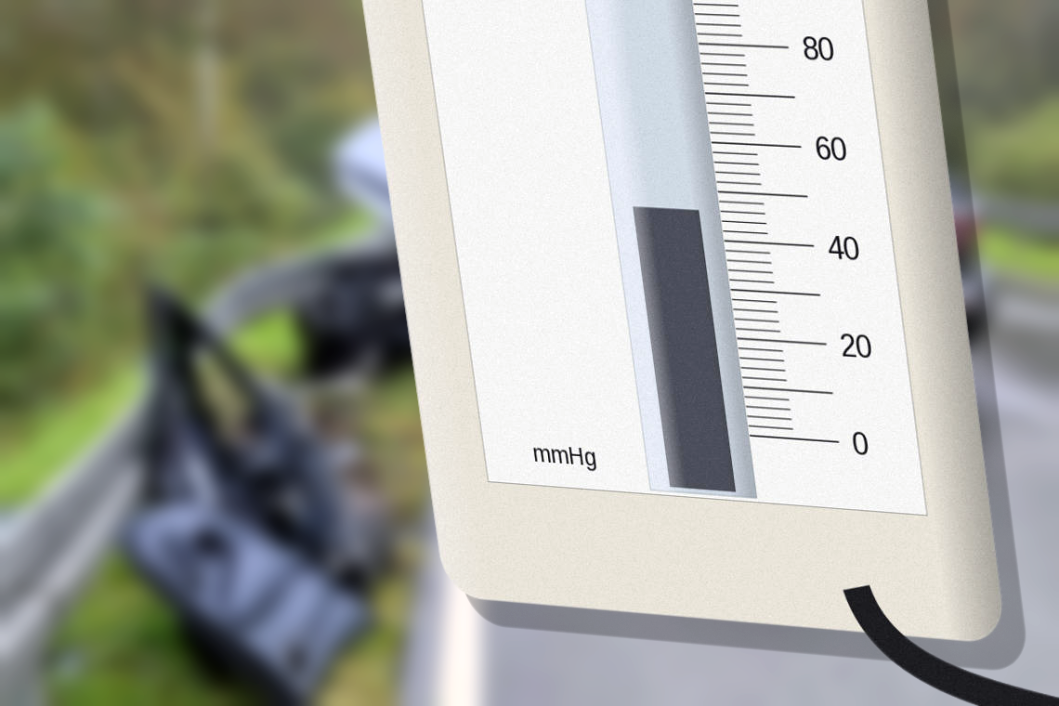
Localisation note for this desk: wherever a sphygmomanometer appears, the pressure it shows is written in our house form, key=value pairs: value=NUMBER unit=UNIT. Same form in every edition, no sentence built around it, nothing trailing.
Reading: value=46 unit=mmHg
